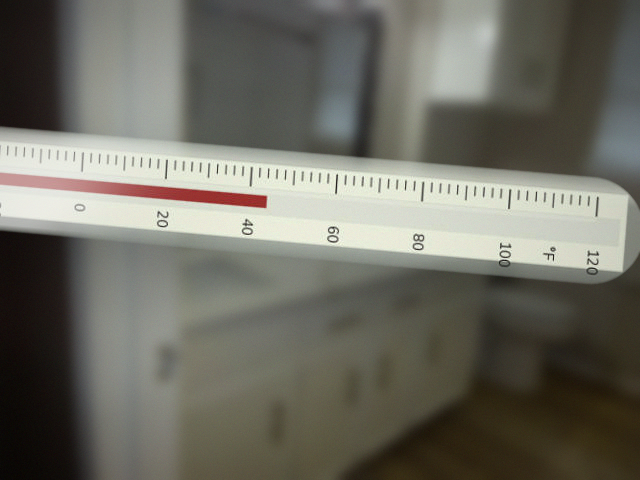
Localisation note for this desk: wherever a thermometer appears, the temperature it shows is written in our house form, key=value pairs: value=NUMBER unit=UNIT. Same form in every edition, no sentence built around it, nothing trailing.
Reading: value=44 unit=°F
